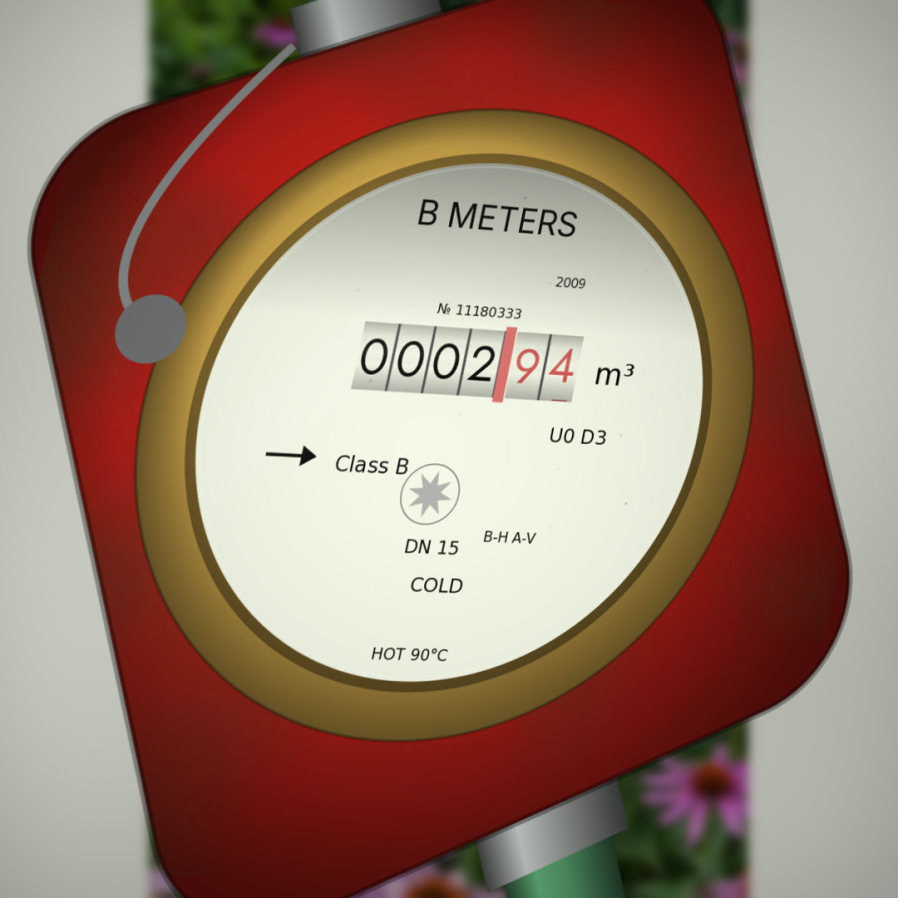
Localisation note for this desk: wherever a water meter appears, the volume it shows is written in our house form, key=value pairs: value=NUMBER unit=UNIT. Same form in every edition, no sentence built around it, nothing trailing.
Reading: value=2.94 unit=m³
